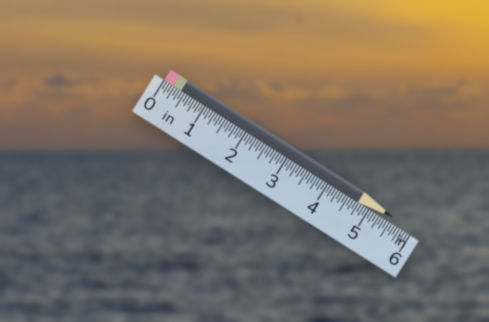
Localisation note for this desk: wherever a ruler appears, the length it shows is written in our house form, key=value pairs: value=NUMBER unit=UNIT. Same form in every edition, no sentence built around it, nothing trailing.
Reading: value=5.5 unit=in
